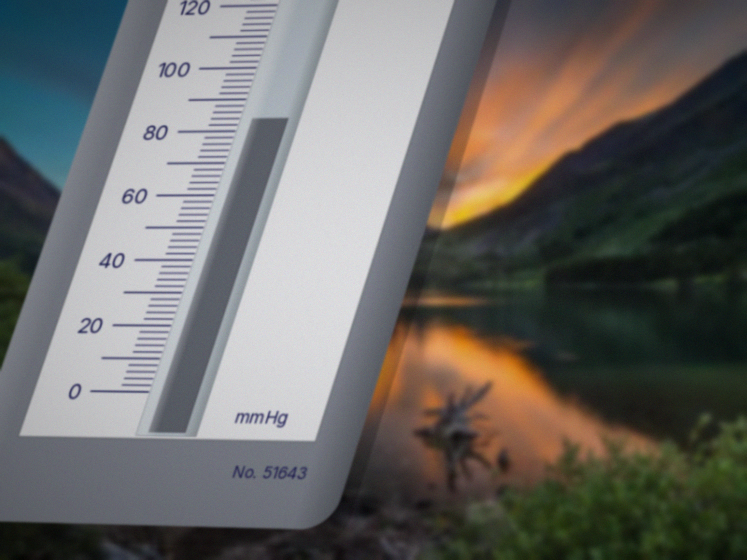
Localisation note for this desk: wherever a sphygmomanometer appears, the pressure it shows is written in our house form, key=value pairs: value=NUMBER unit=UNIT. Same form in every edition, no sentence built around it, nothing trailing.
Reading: value=84 unit=mmHg
